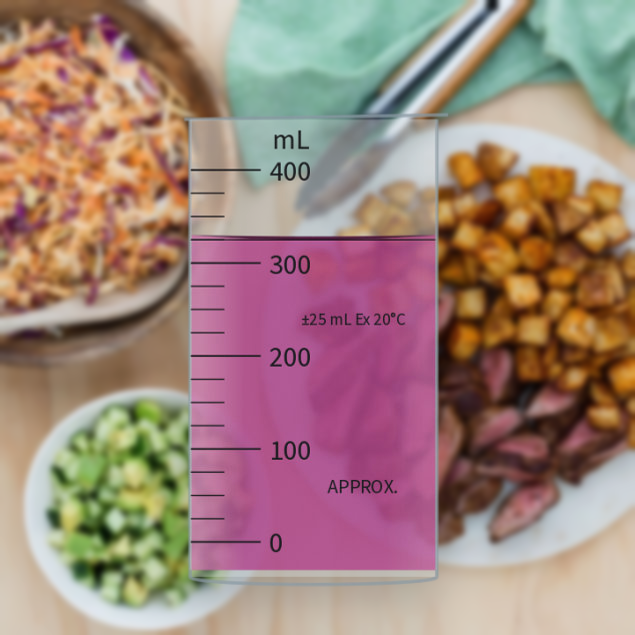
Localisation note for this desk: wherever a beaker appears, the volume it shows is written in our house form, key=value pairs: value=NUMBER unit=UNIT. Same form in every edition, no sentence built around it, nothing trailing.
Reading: value=325 unit=mL
